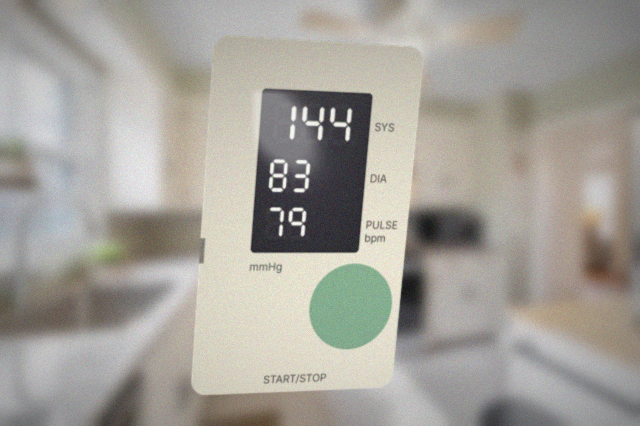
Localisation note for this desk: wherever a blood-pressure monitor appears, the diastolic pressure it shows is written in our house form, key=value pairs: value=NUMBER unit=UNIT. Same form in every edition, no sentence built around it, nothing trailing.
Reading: value=83 unit=mmHg
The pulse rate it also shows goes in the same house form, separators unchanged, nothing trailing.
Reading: value=79 unit=bpm
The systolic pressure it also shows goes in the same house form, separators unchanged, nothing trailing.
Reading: value=144 unit=mmHg
